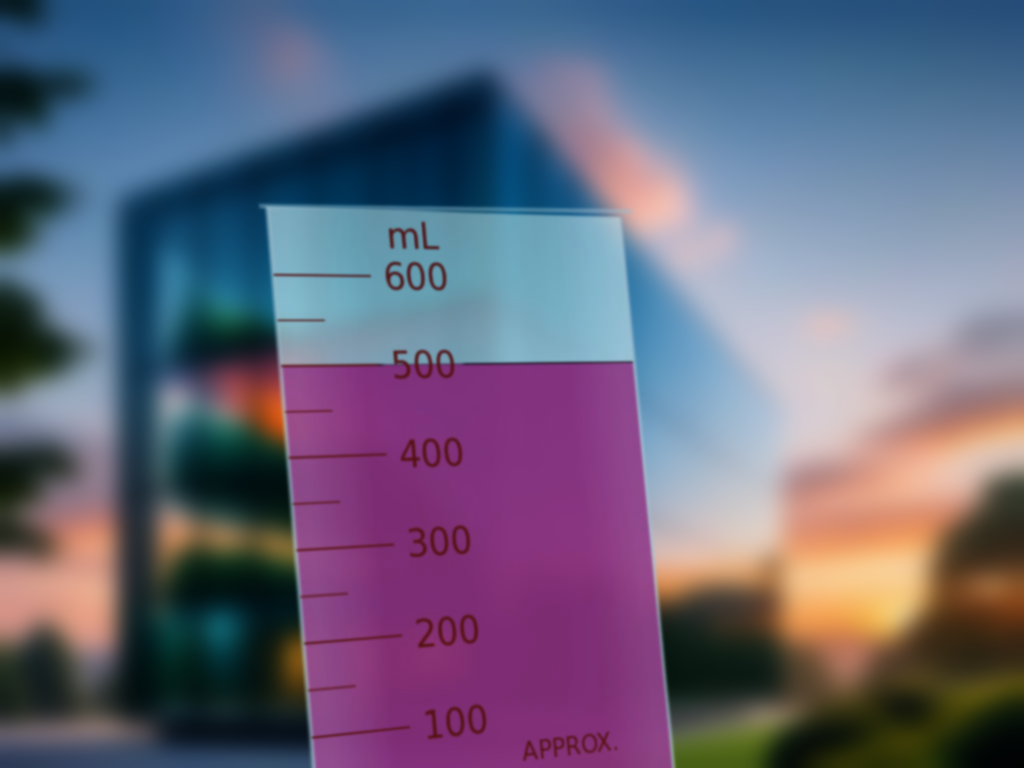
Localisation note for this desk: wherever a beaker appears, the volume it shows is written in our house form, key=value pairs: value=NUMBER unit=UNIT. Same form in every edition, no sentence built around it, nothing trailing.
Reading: value=500 unit=mL
